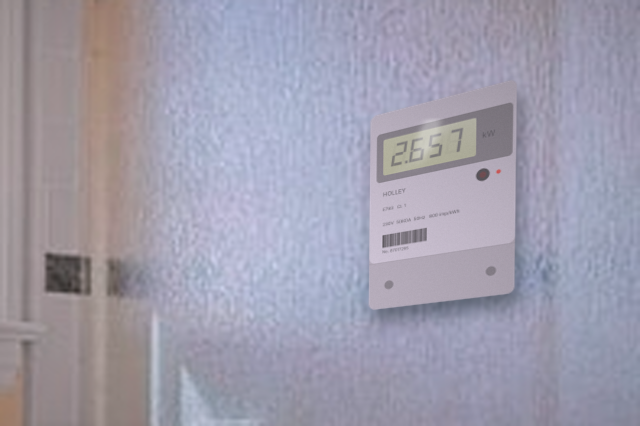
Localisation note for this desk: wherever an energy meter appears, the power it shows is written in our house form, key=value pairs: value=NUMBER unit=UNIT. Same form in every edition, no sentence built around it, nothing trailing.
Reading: value=2.657 unit=kW
